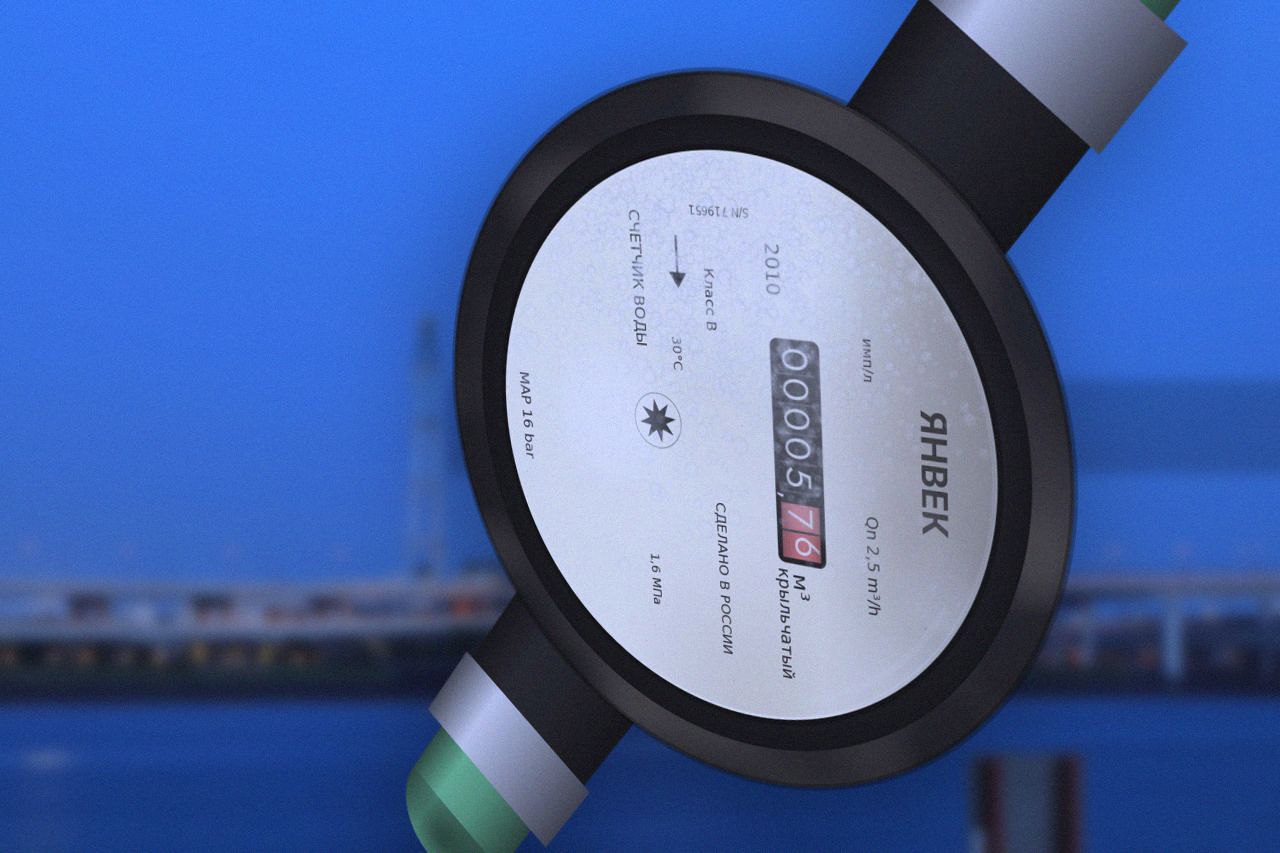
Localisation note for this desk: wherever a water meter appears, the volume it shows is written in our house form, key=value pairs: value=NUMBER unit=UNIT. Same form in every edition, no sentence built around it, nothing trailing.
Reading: value=5.76 unit=m³
